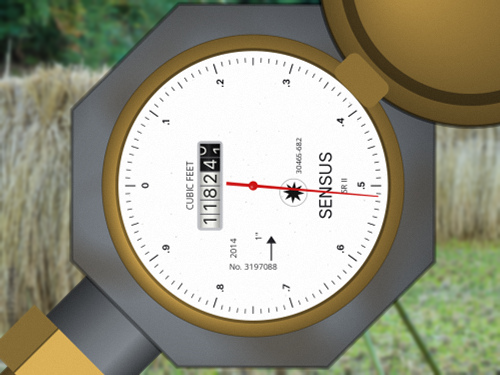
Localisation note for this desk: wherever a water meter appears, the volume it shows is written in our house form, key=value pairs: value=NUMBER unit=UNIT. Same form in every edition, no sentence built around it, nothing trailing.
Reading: value=118240.51 unit=ft³
